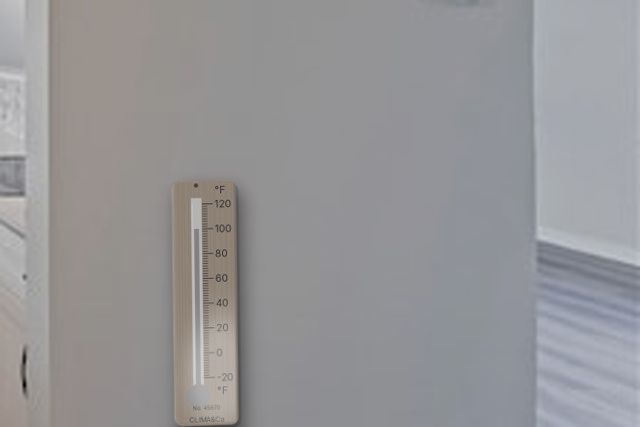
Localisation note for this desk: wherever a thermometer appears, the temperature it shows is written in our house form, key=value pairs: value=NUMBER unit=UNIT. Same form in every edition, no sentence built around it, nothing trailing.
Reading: value=100 unit=°F
